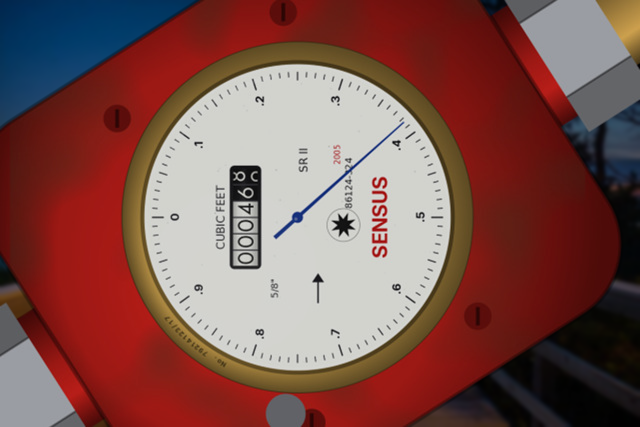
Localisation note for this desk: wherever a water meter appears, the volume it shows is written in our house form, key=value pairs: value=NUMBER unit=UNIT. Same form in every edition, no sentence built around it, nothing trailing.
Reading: value=468.38 unit=ft³
